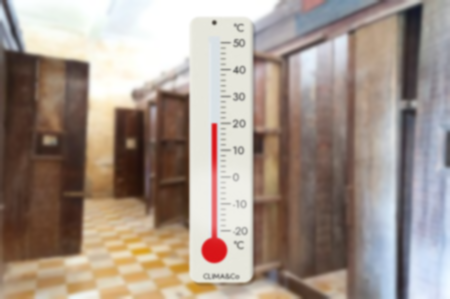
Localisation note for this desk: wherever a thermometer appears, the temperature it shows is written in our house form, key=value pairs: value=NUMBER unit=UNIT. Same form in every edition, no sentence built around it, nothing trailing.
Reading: value=20 unit=°C
